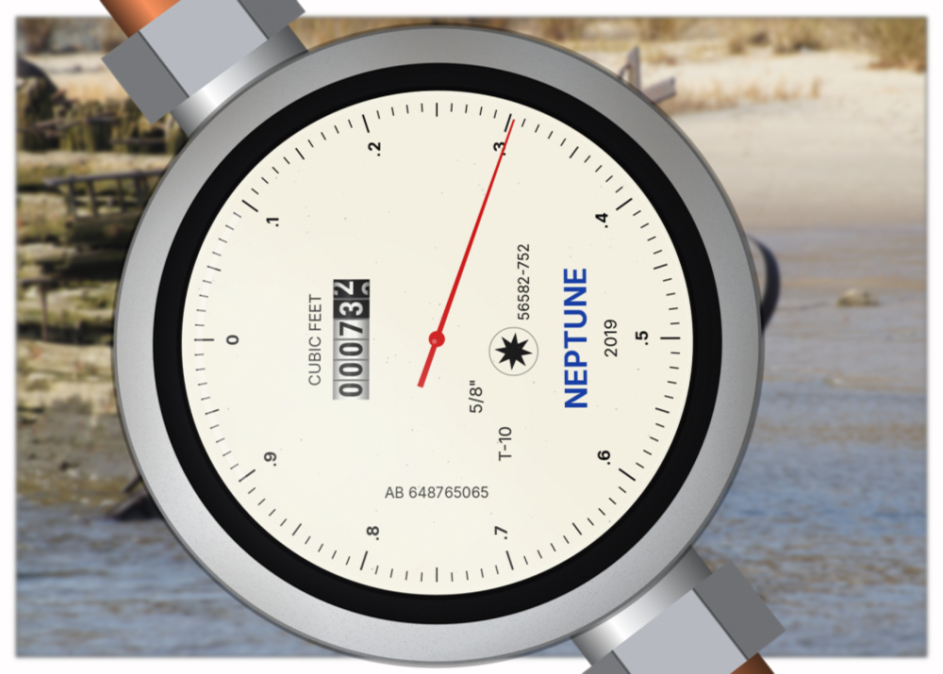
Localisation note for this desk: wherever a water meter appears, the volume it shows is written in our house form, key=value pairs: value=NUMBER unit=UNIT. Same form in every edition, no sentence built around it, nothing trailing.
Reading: value=732.30 unit=ft³
